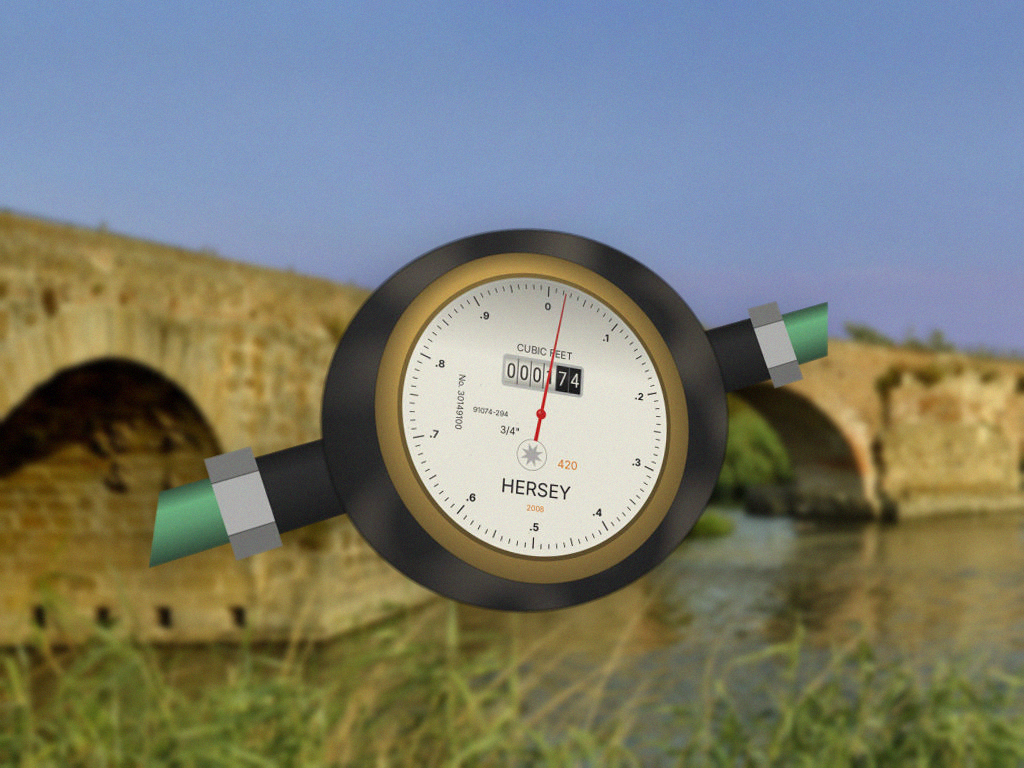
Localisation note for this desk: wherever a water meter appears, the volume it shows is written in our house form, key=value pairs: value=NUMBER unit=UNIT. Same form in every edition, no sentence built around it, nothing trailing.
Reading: value=174.02 unit=ft³
